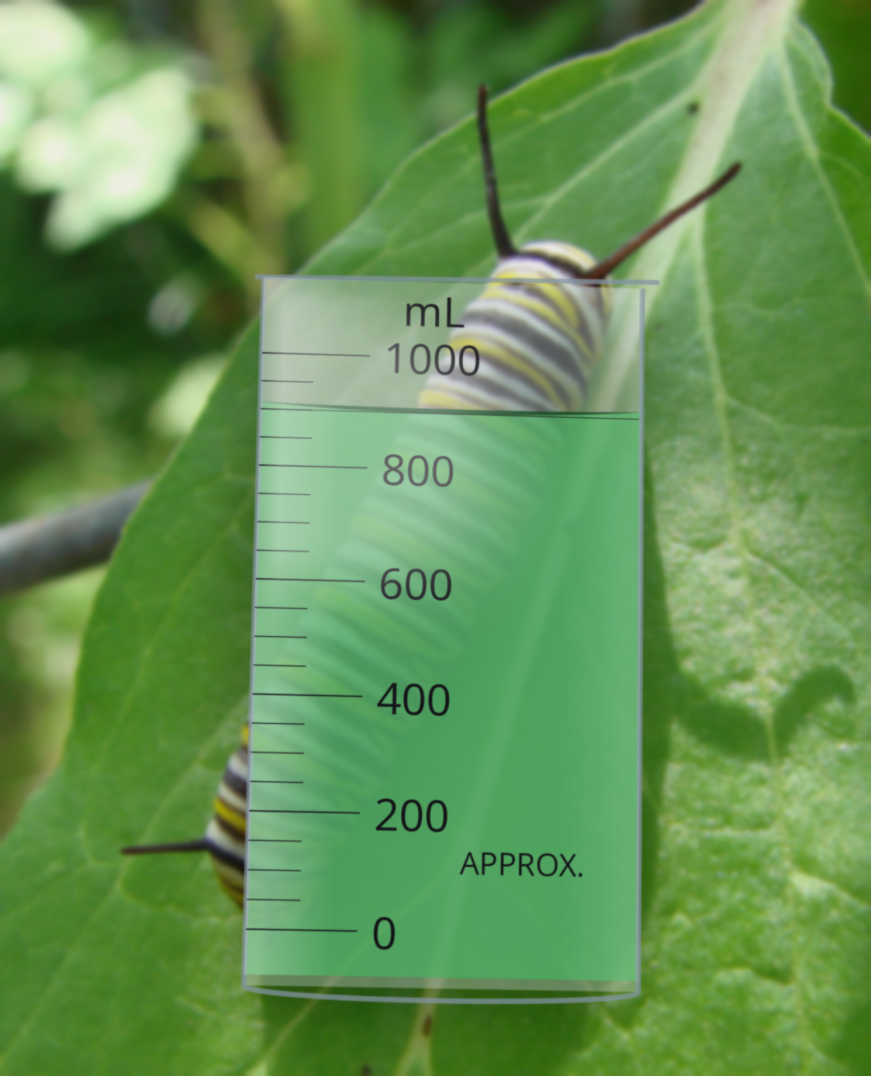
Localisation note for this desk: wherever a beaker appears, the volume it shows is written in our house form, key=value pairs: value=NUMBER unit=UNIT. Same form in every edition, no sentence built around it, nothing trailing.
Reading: value=900 unit=mL
